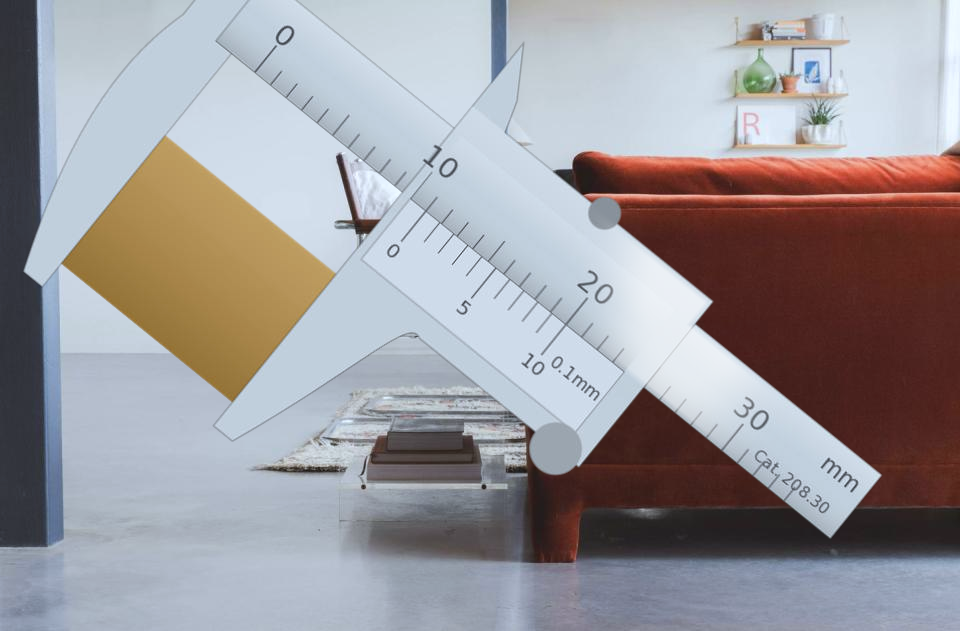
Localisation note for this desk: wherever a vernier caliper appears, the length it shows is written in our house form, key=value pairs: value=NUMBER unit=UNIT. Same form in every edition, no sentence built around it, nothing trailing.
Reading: value=11.0 unit=mm
